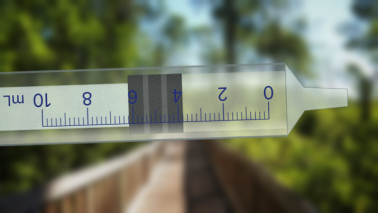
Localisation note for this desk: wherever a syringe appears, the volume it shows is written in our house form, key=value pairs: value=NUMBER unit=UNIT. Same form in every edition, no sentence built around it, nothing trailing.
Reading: value=3.8 unit=mL
